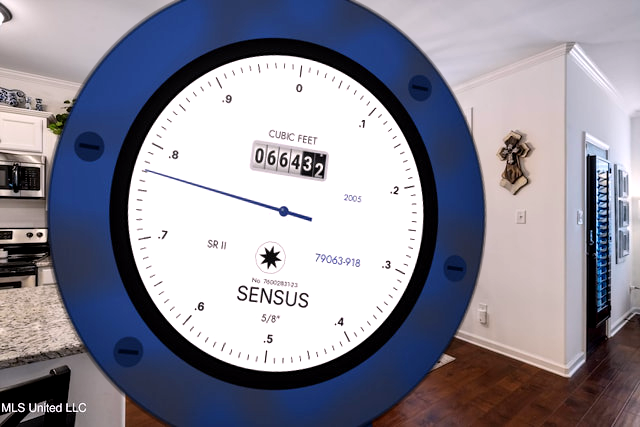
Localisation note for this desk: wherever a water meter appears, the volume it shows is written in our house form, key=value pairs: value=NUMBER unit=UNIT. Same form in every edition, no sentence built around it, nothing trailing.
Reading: value=66431.77 unit=ft³
